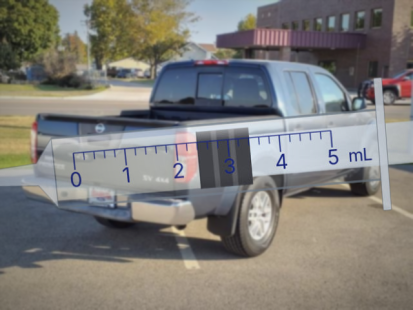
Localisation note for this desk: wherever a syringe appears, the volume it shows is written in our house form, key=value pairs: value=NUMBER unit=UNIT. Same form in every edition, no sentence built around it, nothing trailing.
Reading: value=2.4 unit=mL
